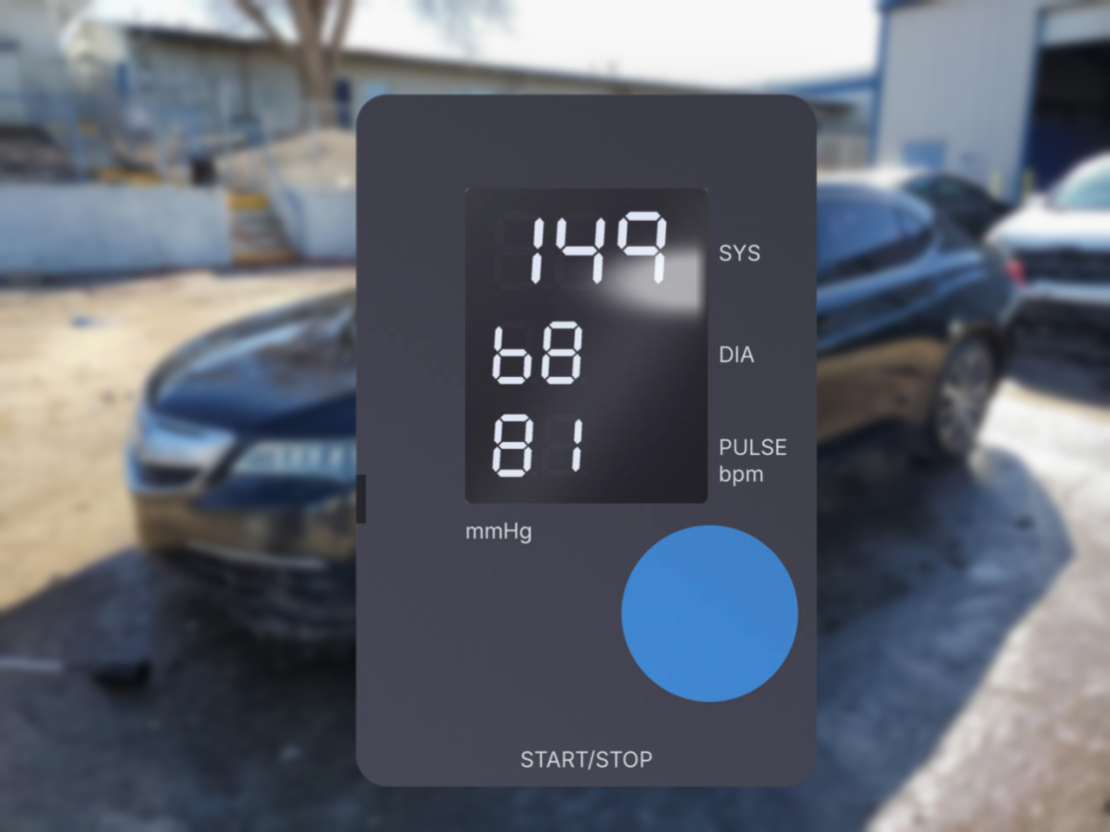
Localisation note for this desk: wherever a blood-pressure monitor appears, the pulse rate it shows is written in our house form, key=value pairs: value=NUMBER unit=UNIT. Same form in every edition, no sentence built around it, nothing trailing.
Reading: value=81 unit=bpm
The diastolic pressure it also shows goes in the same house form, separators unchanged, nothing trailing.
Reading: value=68 unit=mmHg
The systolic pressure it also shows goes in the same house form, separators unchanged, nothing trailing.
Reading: value=149 unit=mmHg
